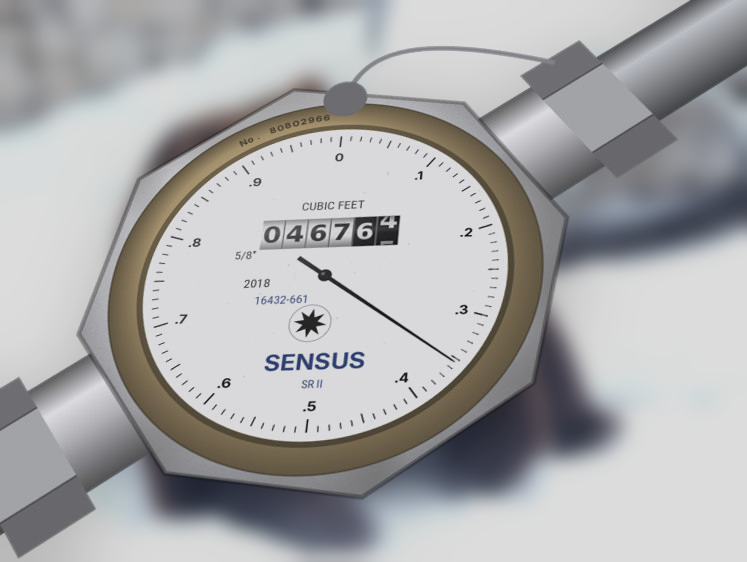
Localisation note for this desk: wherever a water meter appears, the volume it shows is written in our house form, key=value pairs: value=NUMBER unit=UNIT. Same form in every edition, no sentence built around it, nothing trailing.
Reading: value=46764.35 unit=ft³
